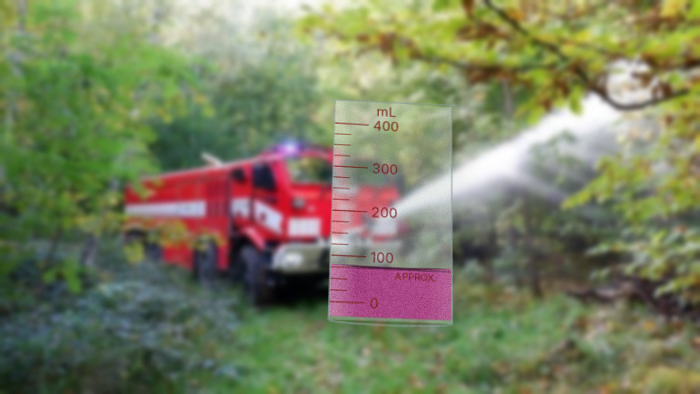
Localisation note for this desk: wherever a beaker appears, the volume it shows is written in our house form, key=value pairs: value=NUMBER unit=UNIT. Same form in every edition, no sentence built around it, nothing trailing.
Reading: value=75 unit=mL
